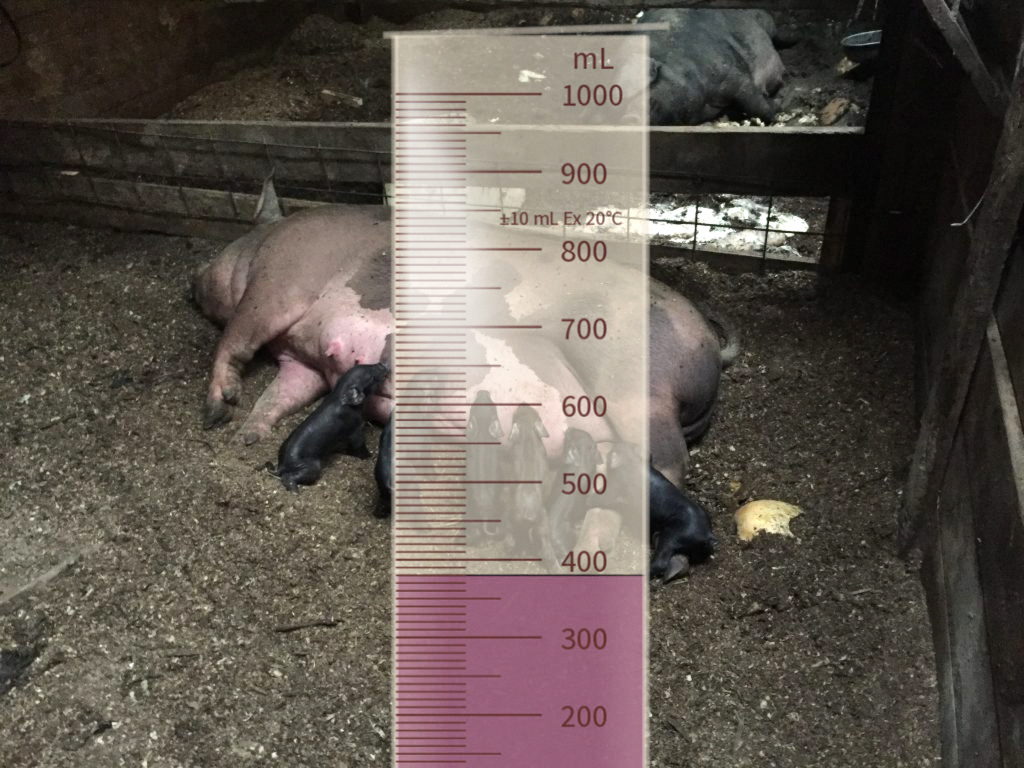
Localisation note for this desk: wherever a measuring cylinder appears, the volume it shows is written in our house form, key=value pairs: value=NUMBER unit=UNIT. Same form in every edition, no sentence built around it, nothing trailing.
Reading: value=380 unit=mL
